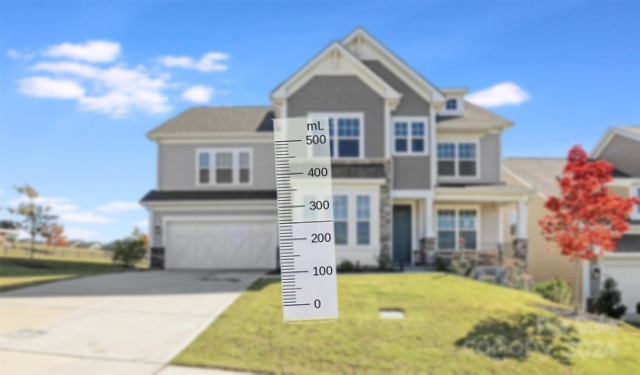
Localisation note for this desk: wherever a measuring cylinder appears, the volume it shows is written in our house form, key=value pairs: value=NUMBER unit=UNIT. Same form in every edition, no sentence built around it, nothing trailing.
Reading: value=250 unit=mL
